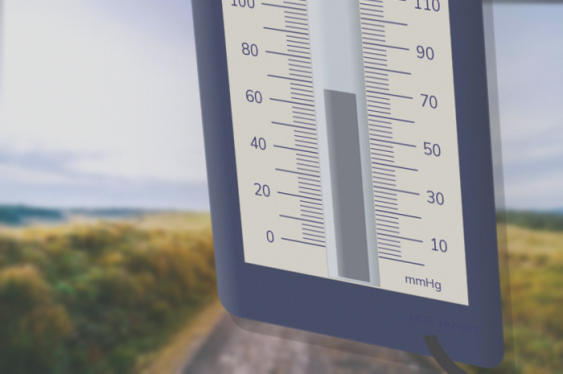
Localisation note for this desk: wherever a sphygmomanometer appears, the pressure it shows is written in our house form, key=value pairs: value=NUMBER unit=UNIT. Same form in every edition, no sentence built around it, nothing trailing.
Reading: value=68 unit=mmHg
